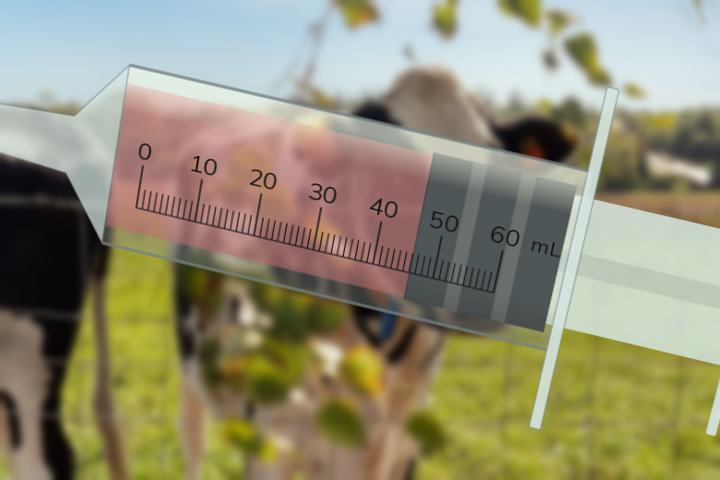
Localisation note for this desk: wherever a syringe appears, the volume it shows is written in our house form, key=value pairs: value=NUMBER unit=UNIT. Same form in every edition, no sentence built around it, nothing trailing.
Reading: value=46 unit=mL
